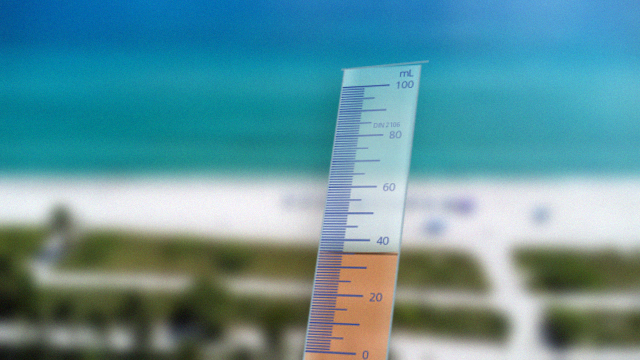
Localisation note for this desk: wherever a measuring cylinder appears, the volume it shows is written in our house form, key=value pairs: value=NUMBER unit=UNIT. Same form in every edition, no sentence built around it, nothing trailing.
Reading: value=35 unit=mL
